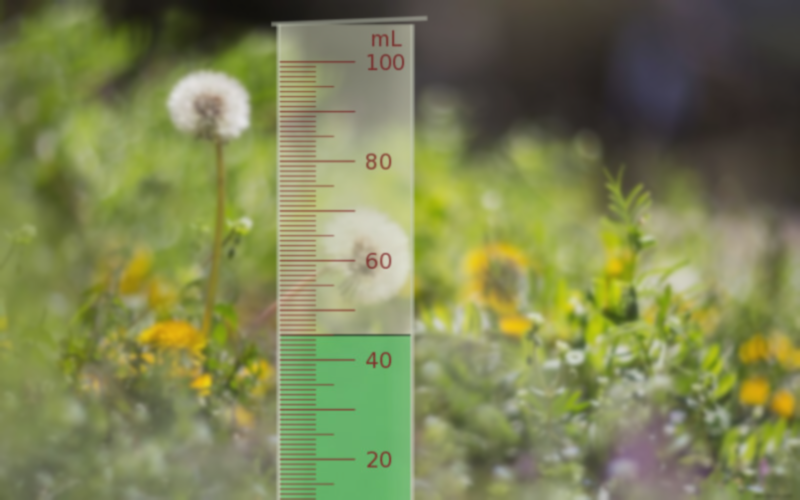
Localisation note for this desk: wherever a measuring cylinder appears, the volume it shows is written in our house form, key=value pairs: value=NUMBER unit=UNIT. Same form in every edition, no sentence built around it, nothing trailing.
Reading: value=45 unit=mL
